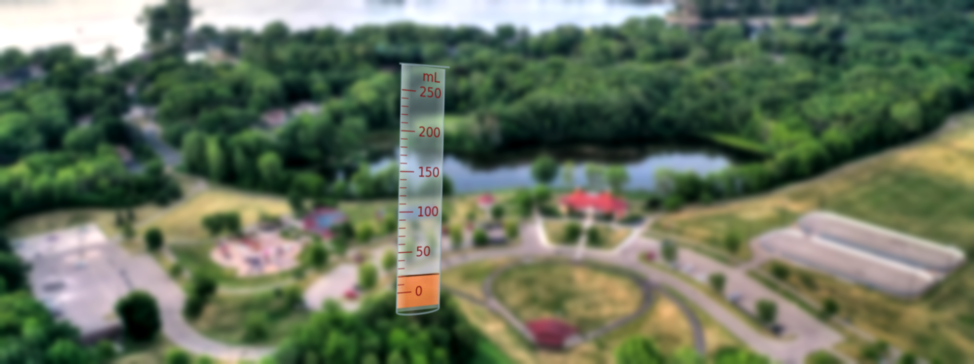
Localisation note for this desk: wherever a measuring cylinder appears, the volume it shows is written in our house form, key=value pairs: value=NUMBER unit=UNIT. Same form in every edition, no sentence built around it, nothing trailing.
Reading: value=20 unit=mL
